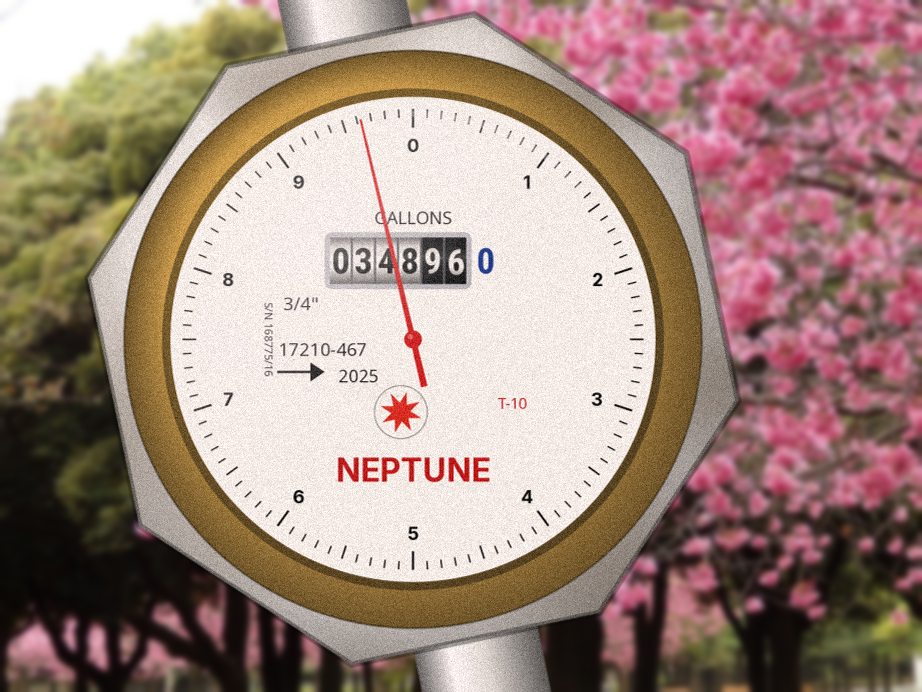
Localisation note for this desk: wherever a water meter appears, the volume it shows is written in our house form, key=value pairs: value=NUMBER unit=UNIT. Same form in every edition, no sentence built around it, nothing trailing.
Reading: value=348959.6 unit=gal
